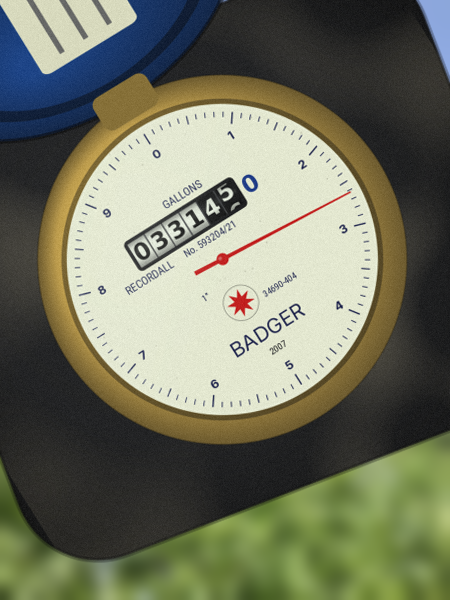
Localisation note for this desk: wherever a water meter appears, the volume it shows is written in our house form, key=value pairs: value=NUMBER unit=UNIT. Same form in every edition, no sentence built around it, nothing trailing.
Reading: value=331452.6 unit=gal
